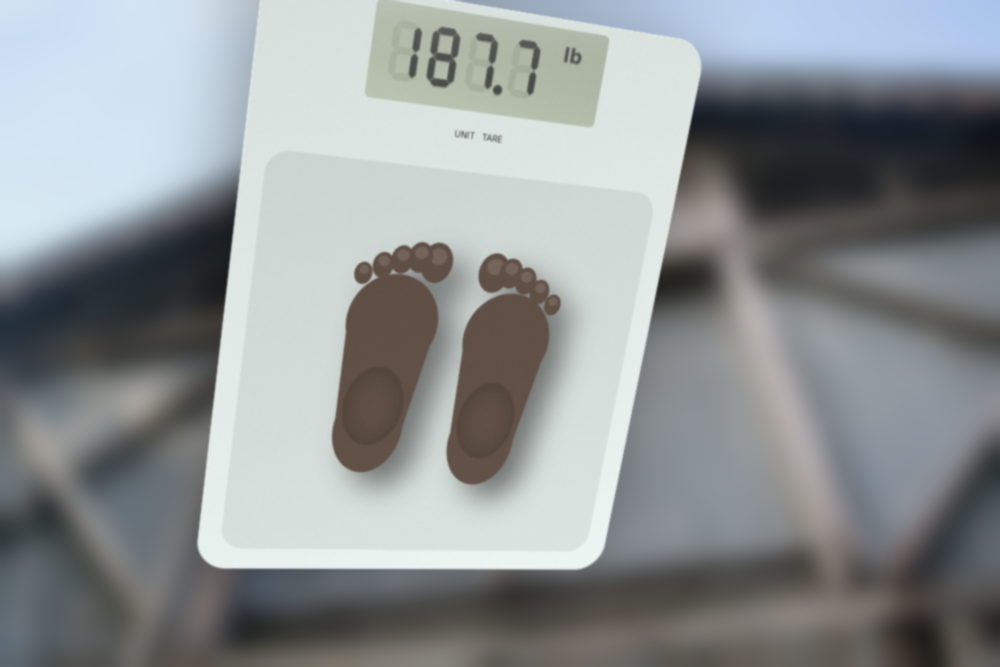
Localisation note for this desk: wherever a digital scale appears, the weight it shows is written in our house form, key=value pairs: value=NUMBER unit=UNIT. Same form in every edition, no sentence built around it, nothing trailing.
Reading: value=187.7 unit=lb
